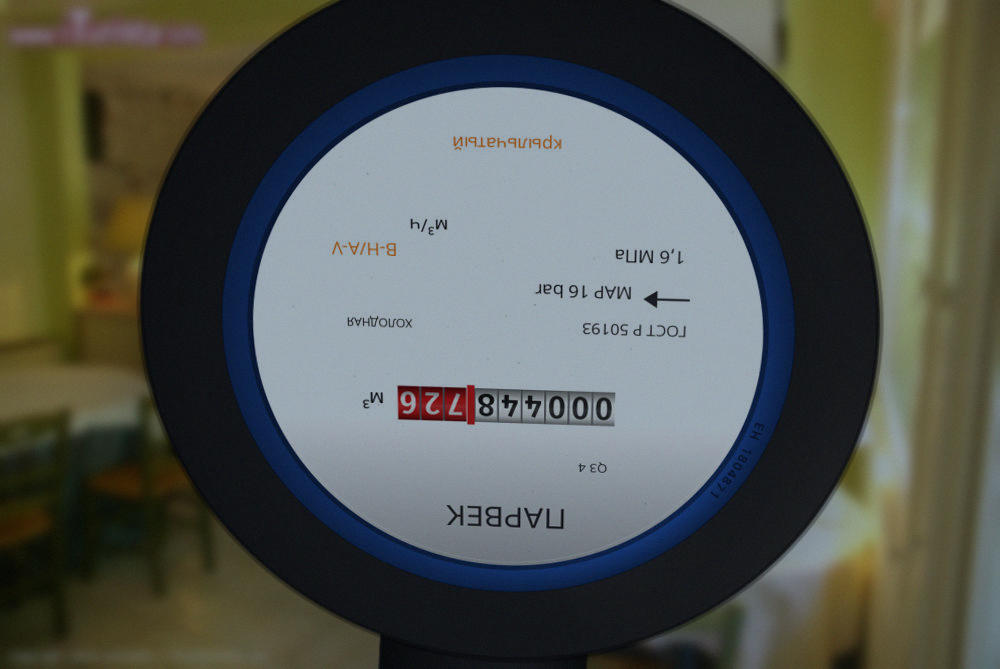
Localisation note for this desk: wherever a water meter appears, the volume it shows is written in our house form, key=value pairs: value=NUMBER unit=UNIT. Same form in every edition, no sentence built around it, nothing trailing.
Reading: value=448.726 unit=m³
